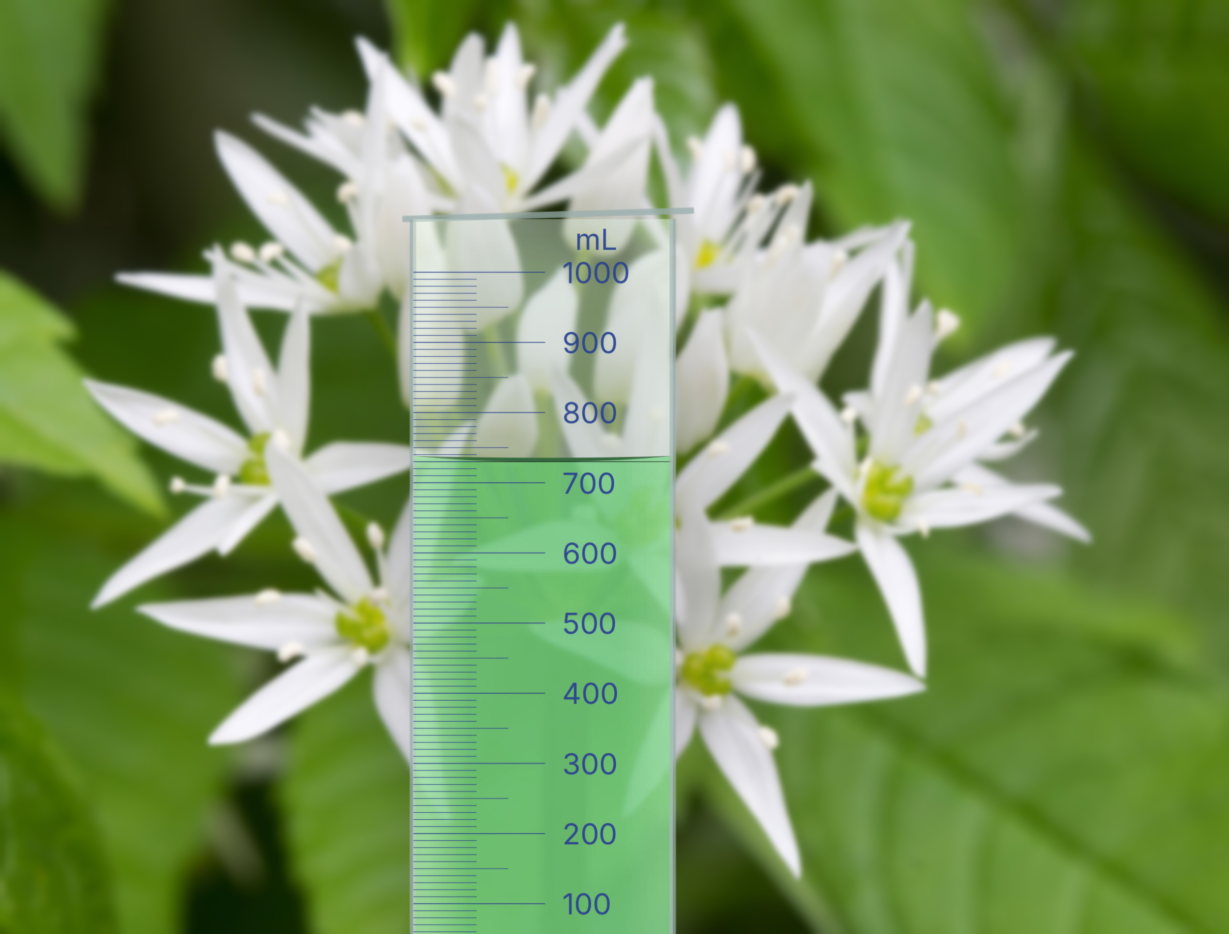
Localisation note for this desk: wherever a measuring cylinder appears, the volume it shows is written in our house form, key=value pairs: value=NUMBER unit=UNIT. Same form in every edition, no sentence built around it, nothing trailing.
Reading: value=730 unit=mL
